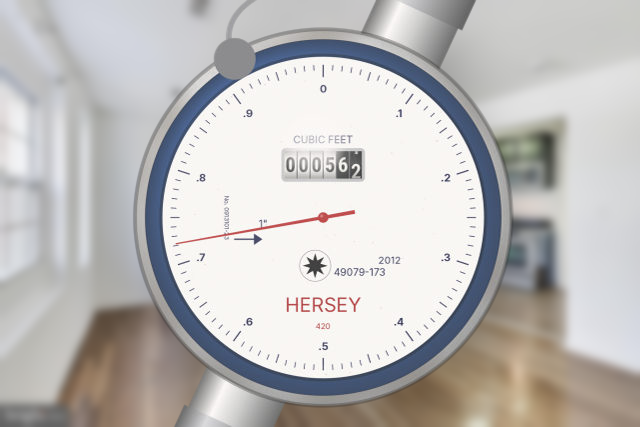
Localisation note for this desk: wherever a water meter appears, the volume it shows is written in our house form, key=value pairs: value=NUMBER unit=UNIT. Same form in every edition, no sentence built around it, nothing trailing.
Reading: value=561.72 unit=ft³
